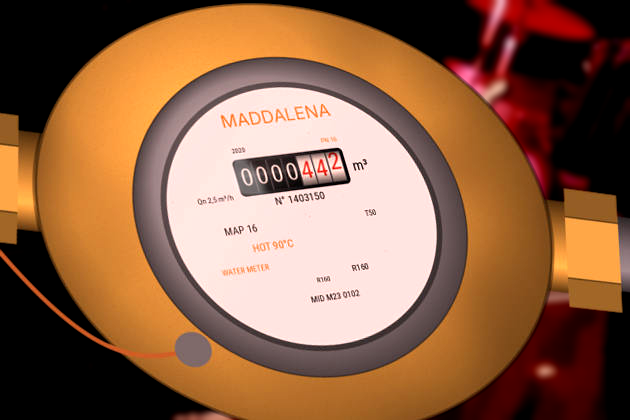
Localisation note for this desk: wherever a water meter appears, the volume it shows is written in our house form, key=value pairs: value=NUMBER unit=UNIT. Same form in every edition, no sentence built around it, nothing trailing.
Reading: value=0.442 unit=m³
